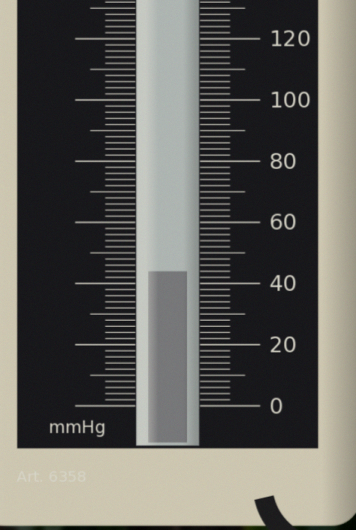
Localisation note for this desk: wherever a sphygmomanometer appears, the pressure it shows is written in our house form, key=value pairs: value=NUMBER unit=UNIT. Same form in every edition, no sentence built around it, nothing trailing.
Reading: value=44 unit=mmHg
